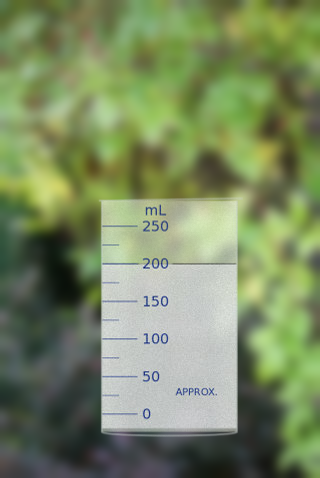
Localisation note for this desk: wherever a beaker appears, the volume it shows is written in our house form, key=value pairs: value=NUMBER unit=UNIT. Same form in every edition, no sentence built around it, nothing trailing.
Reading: value=200 unit=mL
